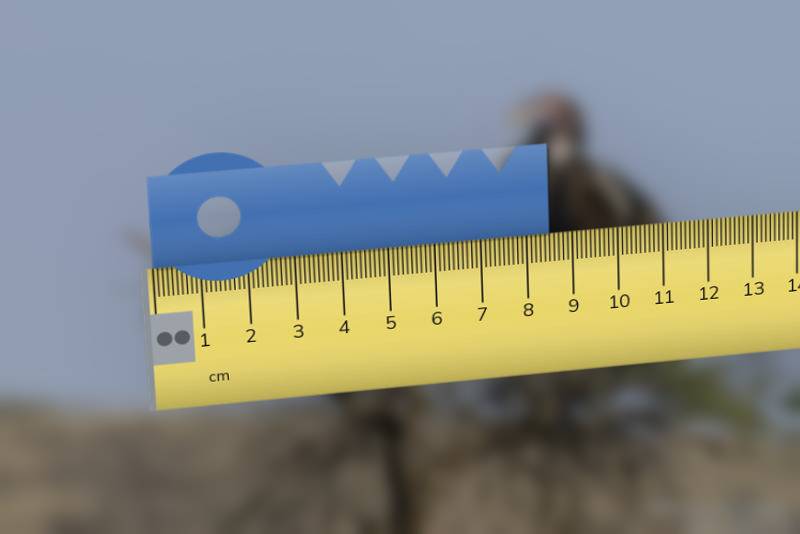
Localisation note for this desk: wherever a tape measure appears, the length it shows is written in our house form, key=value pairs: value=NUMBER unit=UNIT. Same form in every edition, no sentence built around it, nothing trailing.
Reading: value=8.5 unit=cm
